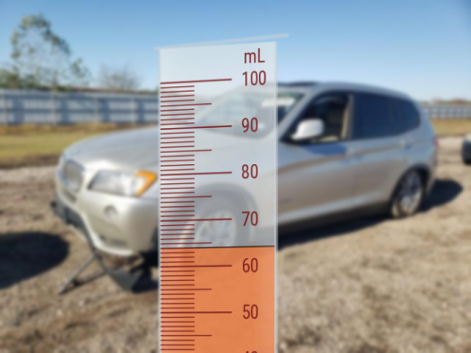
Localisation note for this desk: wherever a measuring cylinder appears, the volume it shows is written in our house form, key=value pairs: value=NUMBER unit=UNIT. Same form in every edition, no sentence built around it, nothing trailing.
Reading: value=64 unit=mL
